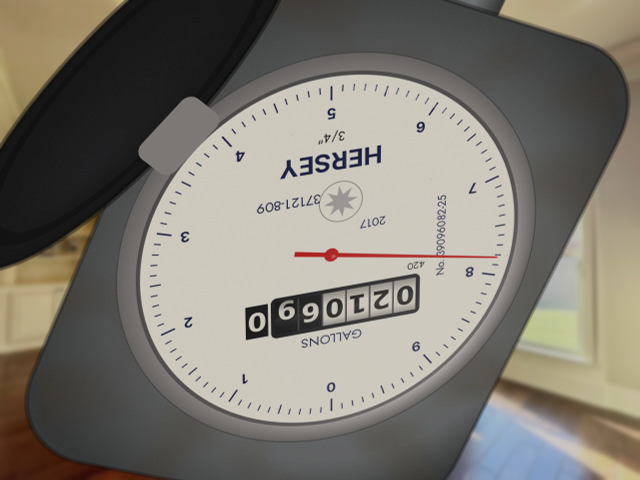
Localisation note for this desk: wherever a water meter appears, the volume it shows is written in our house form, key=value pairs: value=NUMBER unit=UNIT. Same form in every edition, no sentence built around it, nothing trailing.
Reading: value=210687.8 unit=gal
